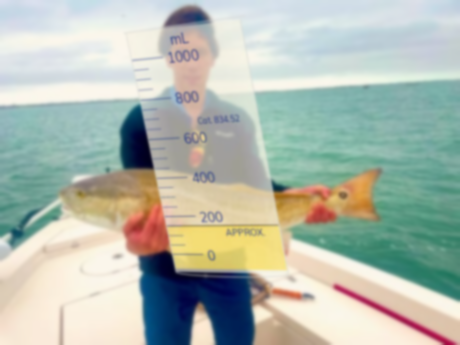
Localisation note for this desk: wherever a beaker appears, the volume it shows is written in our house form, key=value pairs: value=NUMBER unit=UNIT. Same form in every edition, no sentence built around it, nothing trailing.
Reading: value=150 unit=mL
